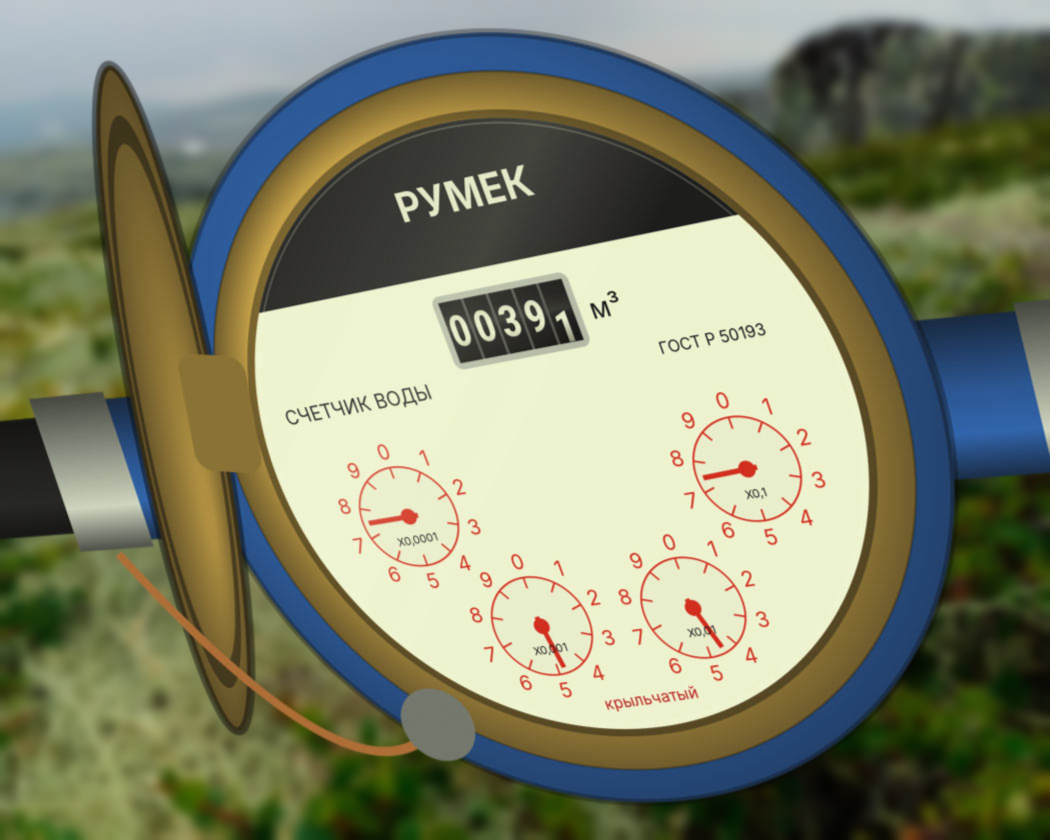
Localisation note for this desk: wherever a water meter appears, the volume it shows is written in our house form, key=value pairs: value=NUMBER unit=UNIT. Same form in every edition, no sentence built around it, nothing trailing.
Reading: value=390.7447 unit=m³
